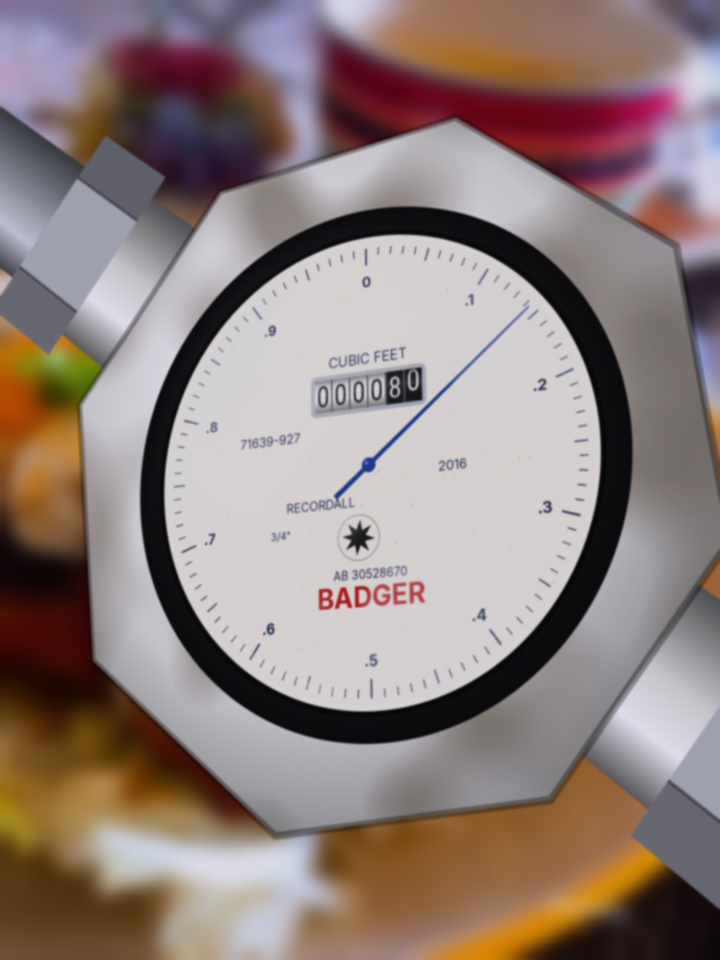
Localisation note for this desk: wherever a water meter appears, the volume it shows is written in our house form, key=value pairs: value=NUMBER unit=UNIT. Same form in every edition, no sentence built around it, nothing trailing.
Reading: value=80.14 unit=ft³
